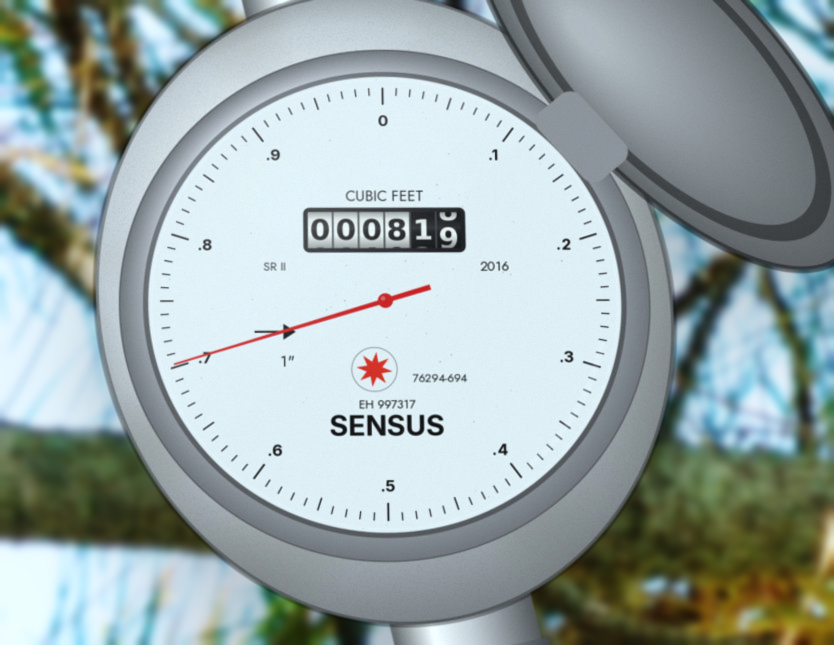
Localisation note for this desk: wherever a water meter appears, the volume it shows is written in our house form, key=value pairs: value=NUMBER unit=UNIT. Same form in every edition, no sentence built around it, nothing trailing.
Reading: value=818.70 unit=ft³
